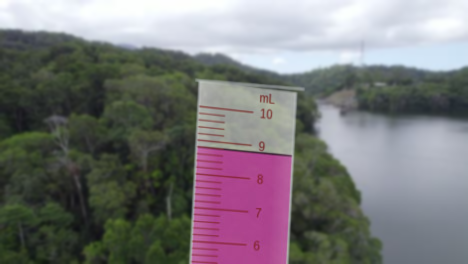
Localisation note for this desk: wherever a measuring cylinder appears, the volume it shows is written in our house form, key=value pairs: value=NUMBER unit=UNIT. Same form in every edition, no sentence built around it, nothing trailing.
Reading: value=8.8 unit=mL
